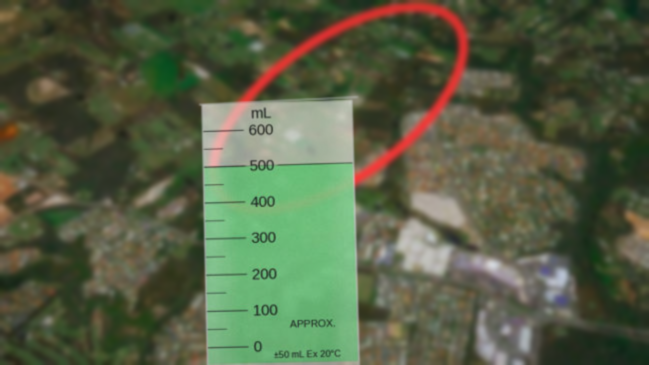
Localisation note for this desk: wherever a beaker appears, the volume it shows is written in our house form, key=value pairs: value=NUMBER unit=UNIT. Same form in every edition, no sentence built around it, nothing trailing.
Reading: value=500 unit=mL
